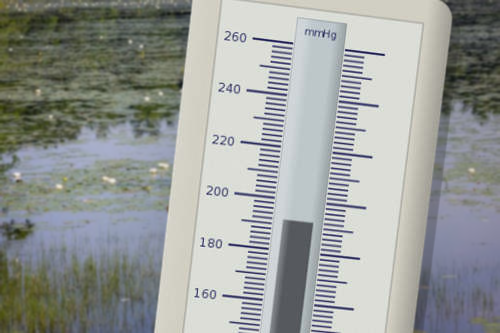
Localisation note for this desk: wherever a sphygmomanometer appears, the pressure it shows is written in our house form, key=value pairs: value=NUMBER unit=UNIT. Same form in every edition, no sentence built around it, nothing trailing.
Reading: value=192 unit=mmHg
